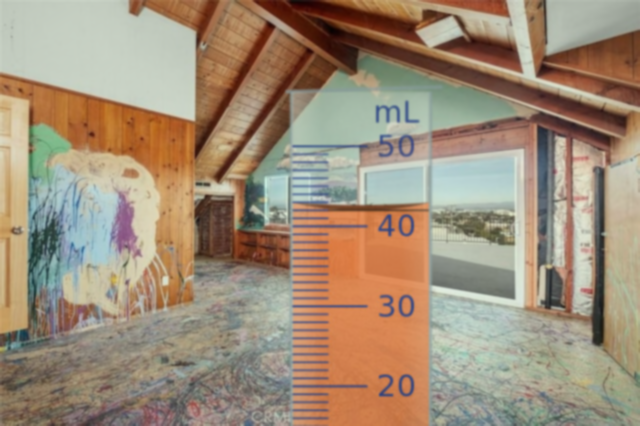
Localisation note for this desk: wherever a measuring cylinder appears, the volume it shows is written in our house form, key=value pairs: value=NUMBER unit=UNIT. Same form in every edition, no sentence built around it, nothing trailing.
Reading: value=42 unit=mL
